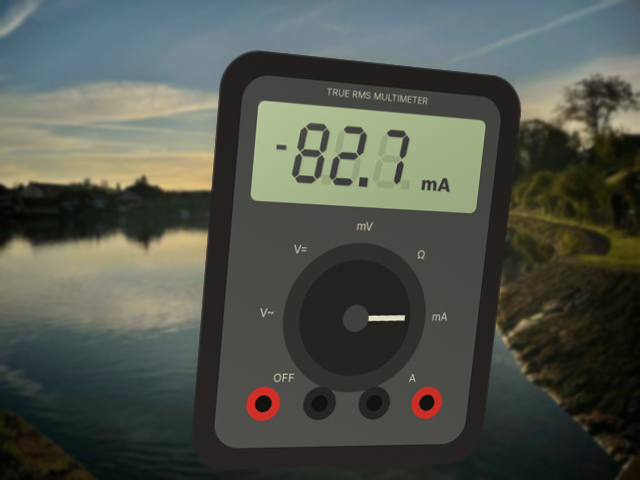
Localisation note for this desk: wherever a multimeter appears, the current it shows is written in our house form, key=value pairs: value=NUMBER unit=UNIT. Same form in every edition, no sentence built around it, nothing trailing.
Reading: value=-82.7 unit=mA
